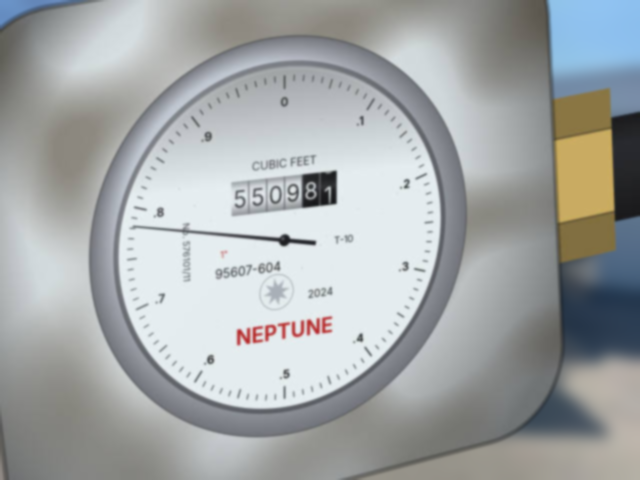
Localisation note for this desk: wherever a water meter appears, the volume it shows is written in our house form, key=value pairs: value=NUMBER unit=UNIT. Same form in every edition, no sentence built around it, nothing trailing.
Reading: value=550980.78 unit=ft³
